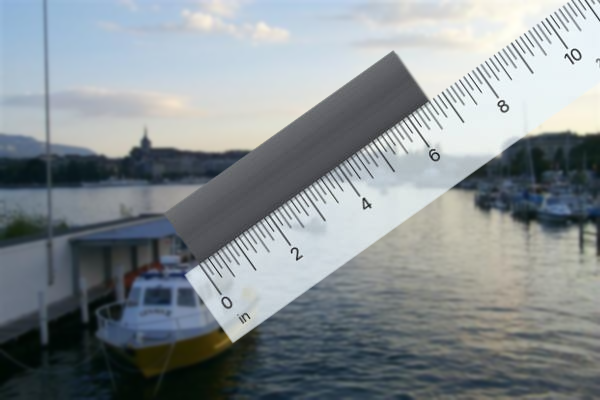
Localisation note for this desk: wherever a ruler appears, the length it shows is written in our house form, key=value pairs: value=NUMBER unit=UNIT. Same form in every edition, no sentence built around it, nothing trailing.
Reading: value=6.625 unit=in
